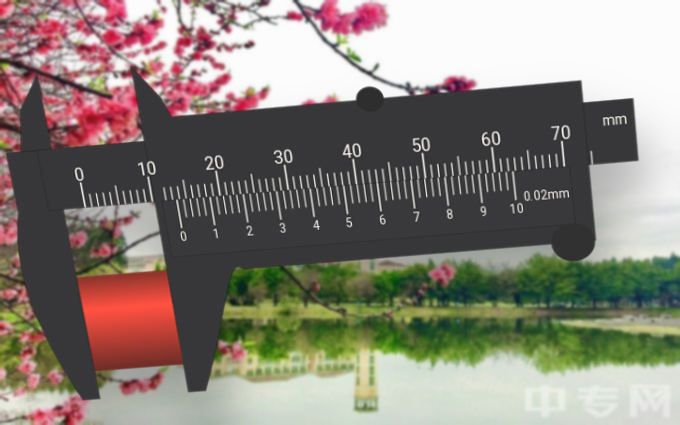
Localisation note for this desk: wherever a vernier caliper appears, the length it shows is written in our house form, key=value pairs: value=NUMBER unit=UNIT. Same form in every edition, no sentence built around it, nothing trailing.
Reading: value=13.6 unit=mm
